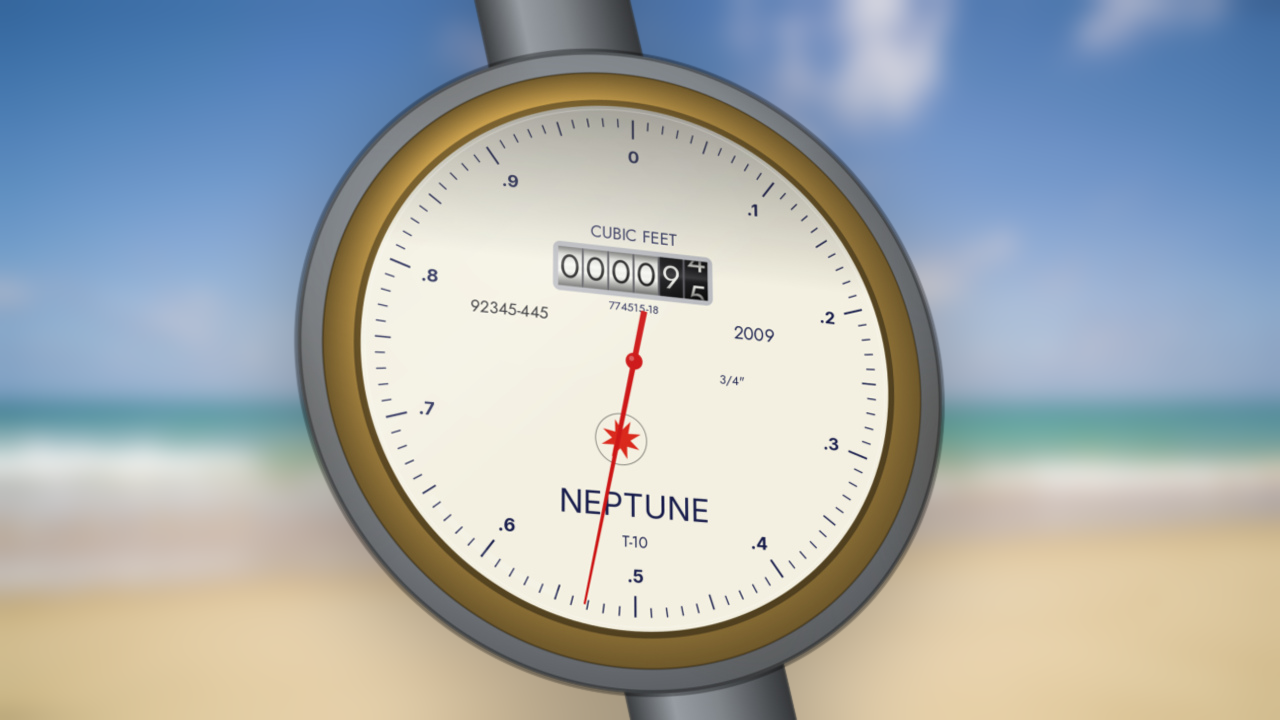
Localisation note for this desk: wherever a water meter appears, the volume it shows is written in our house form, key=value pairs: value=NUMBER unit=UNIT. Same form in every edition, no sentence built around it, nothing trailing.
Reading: value=94.53 unit=ft³
